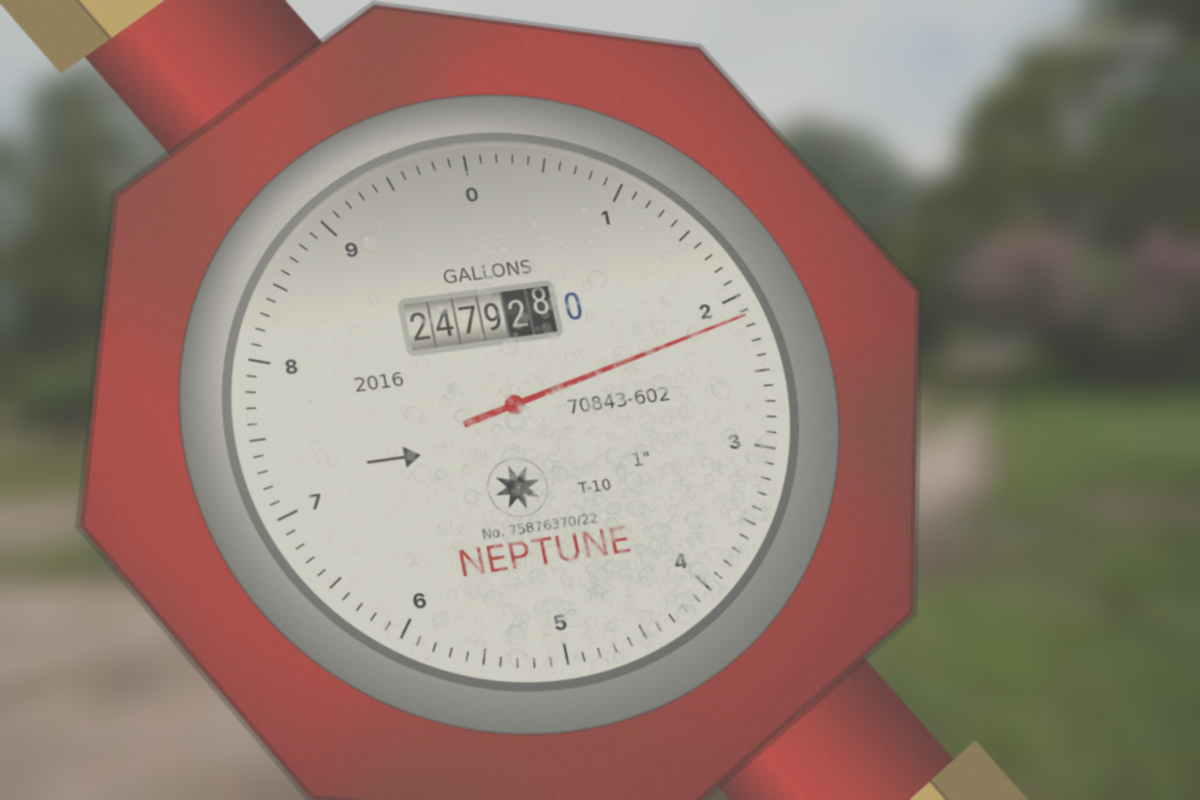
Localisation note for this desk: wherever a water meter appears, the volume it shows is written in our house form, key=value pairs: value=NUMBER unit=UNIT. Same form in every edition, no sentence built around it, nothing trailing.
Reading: value=2479282.1 unit=gal
